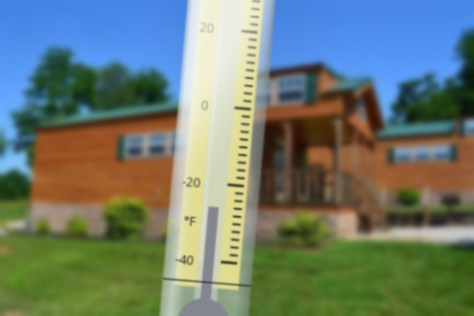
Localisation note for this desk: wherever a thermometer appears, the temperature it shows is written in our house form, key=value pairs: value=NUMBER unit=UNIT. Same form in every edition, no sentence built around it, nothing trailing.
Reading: value=-26 unit=°F
